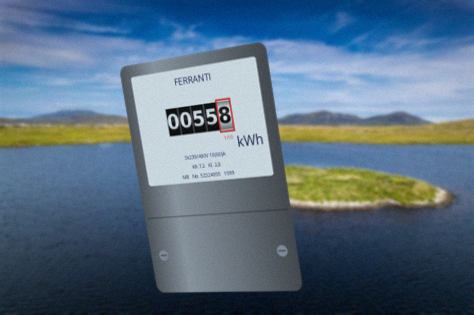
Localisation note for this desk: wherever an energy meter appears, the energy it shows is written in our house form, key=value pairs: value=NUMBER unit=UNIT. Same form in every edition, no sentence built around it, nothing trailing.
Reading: value=55.8 unit=kWh
